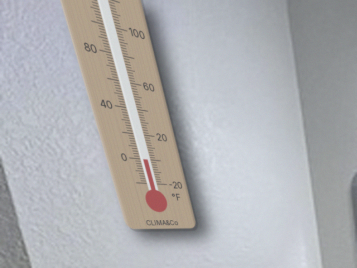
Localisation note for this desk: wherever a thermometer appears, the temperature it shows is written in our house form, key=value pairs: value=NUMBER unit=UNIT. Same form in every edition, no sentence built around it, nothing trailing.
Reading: value=0 unit=°F
